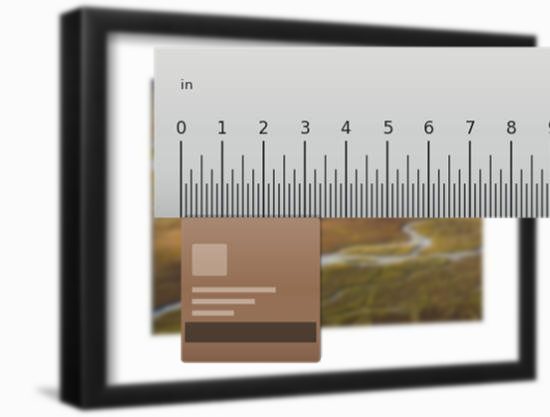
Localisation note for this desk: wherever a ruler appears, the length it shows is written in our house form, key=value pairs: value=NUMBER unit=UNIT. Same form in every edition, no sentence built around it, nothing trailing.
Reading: value=3.375 unit=in
